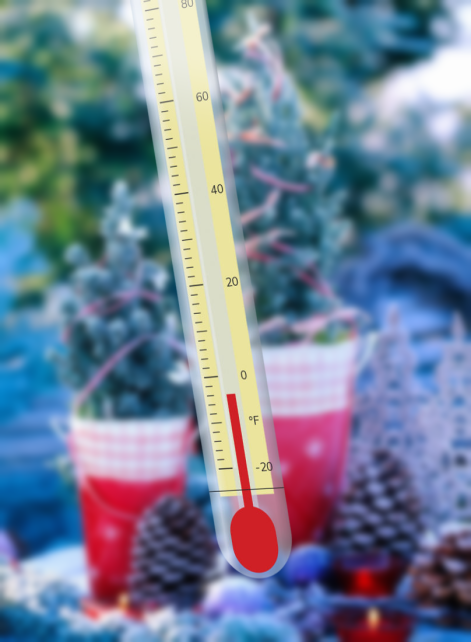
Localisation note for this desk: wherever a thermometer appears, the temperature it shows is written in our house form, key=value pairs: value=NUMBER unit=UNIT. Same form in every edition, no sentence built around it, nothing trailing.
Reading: value=-4 unit=°F
